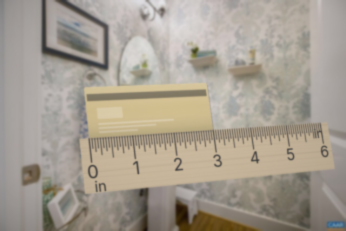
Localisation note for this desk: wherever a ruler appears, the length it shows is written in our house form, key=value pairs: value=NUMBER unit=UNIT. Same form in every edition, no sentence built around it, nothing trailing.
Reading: value=3 unit=in
